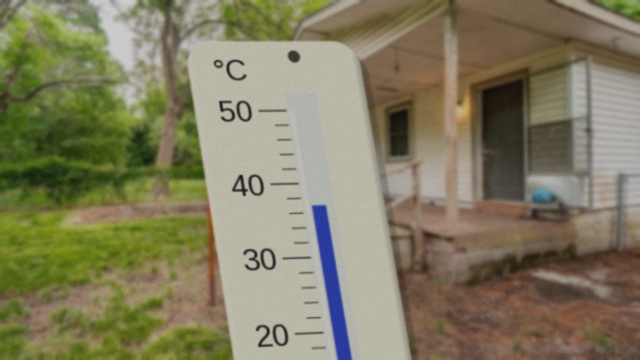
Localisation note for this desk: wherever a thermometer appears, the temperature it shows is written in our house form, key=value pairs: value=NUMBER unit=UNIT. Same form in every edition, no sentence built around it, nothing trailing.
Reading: value=37 unit=°C
